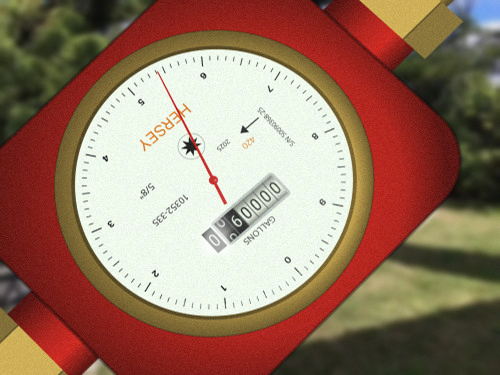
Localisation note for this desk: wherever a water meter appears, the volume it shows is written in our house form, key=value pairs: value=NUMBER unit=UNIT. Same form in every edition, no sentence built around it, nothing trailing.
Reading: value=985.4 unit=gal
